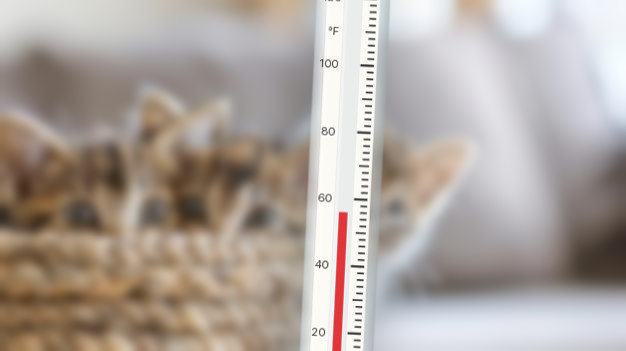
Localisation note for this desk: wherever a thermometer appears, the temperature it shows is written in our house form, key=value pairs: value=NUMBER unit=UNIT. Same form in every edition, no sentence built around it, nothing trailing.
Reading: value=56 unit=°F
